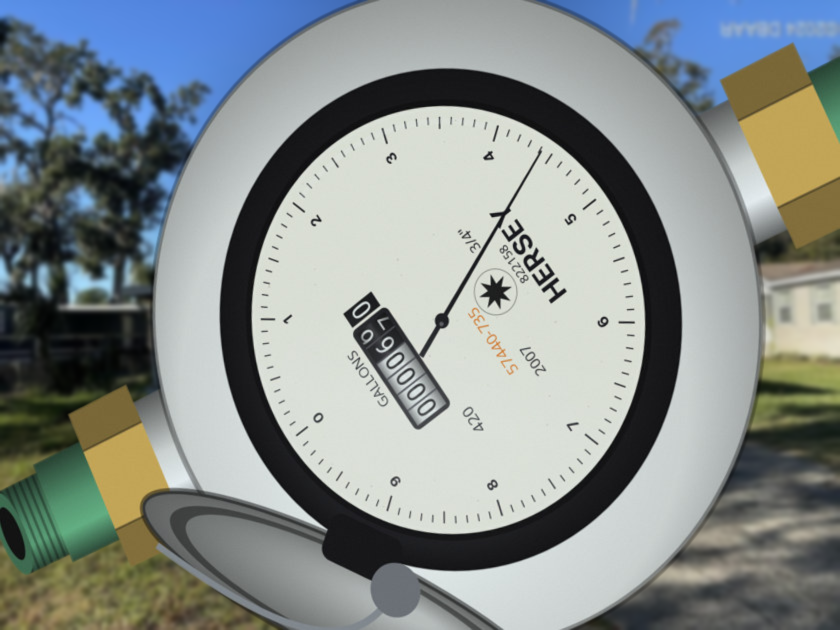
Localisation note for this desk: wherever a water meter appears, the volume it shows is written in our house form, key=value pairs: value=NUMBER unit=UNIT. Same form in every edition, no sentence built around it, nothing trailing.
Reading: value=664.4 unit=gal
